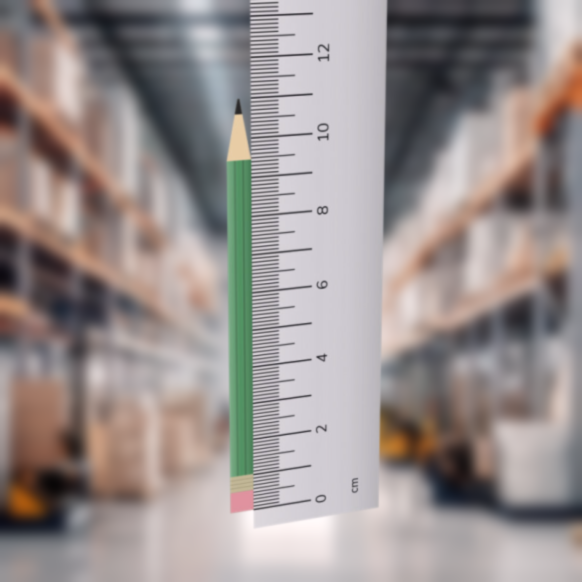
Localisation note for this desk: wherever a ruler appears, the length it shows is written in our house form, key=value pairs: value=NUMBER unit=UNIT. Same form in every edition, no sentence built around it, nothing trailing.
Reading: value=11 unit=cm
